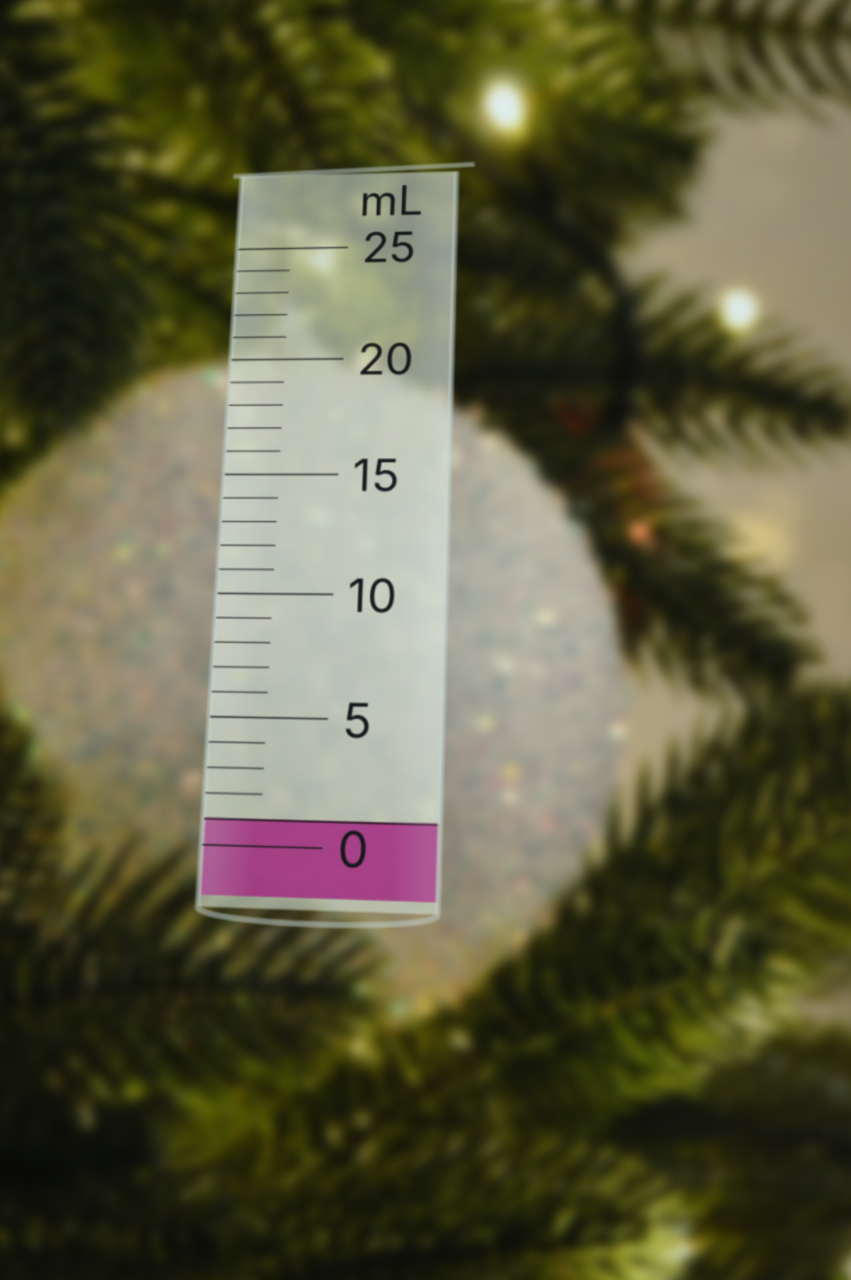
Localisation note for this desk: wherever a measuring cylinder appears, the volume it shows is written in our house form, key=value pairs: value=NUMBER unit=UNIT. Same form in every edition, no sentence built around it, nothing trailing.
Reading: value=1 unit=mL
